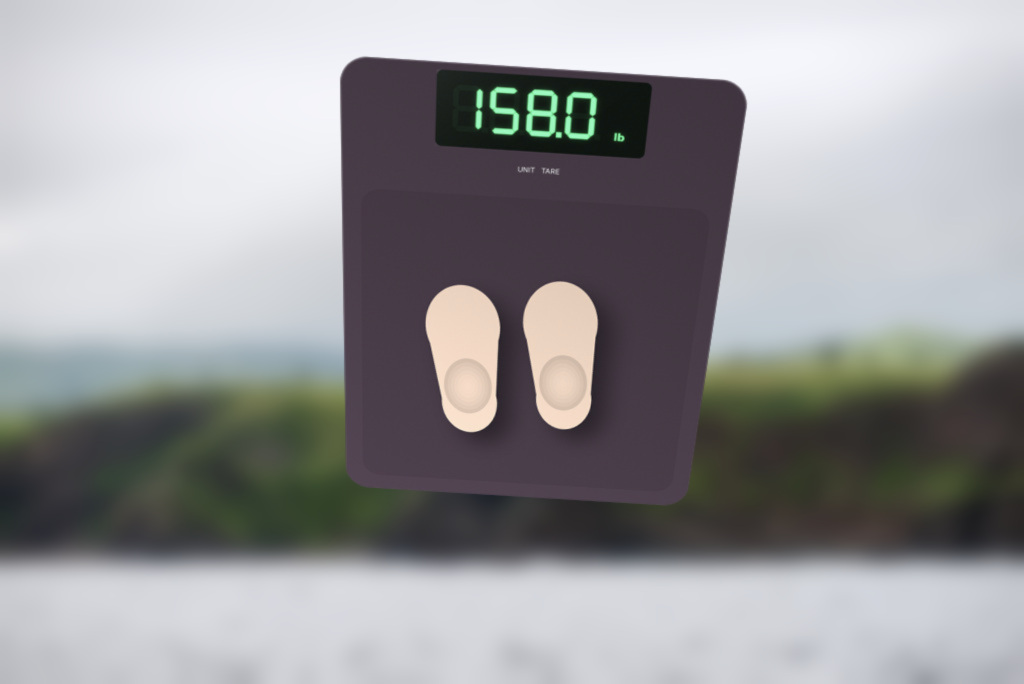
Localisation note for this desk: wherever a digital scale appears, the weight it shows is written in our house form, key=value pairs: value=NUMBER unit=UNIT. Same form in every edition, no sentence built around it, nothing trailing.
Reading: value=158.0 unit=lb
